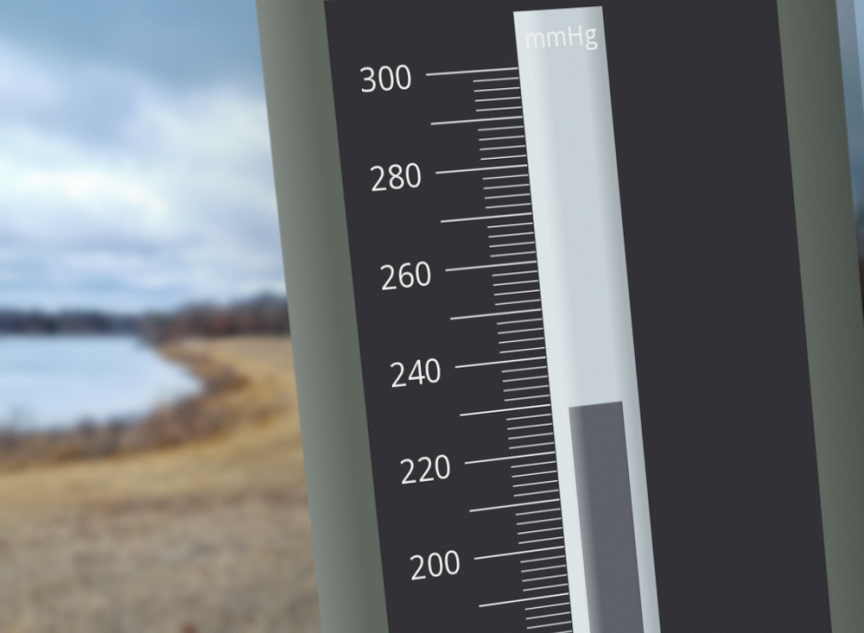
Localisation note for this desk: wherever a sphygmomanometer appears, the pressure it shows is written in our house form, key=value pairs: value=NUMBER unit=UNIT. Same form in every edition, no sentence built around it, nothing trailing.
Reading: value=229 unit=mmHg
